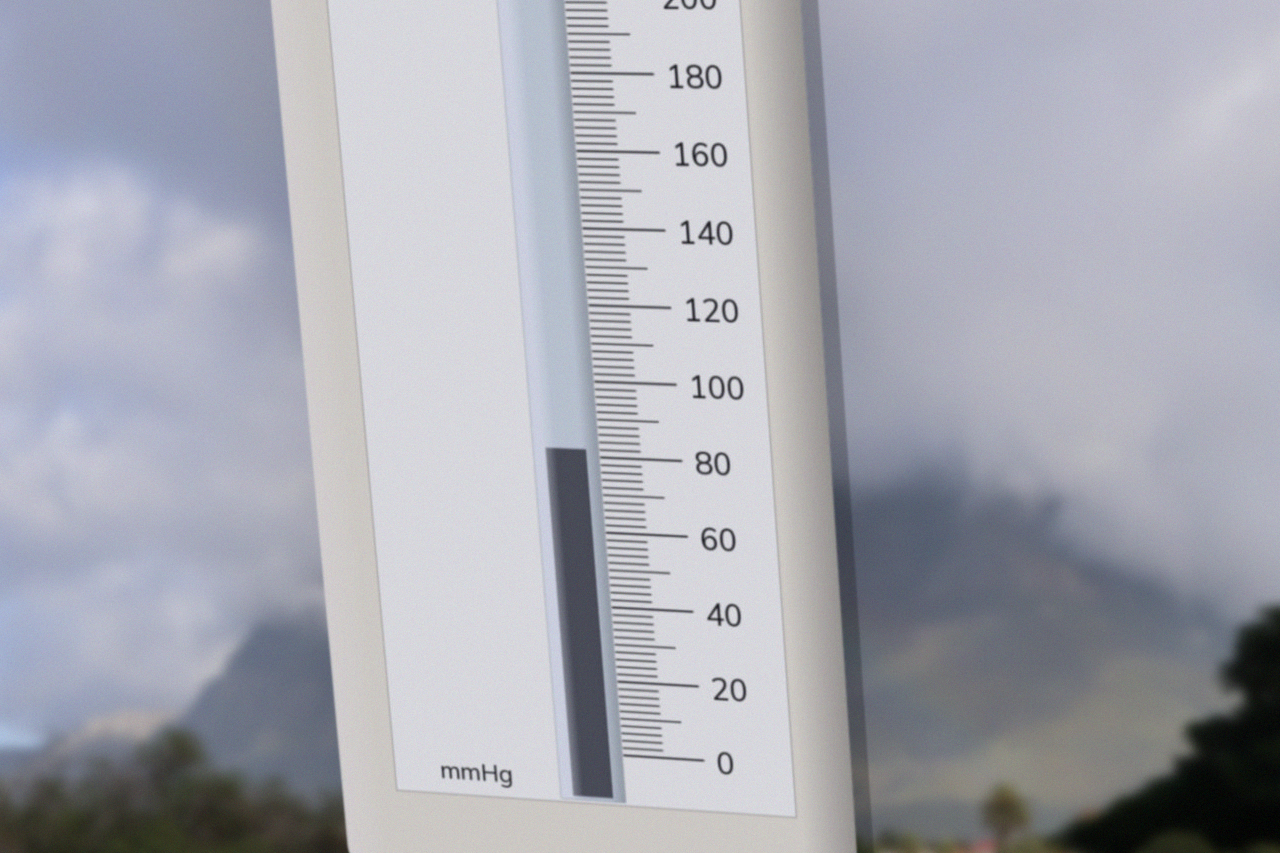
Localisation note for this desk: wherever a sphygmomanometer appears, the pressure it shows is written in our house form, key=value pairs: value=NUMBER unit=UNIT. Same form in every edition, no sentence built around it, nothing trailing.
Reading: value=82 unit=mmHg
